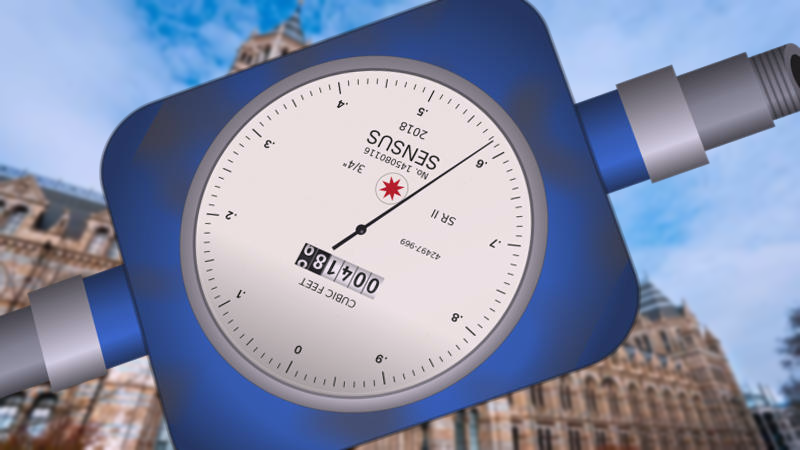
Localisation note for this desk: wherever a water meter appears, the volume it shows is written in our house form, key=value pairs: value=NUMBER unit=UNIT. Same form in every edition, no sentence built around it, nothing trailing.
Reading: value=4188.58 unit=ft³
